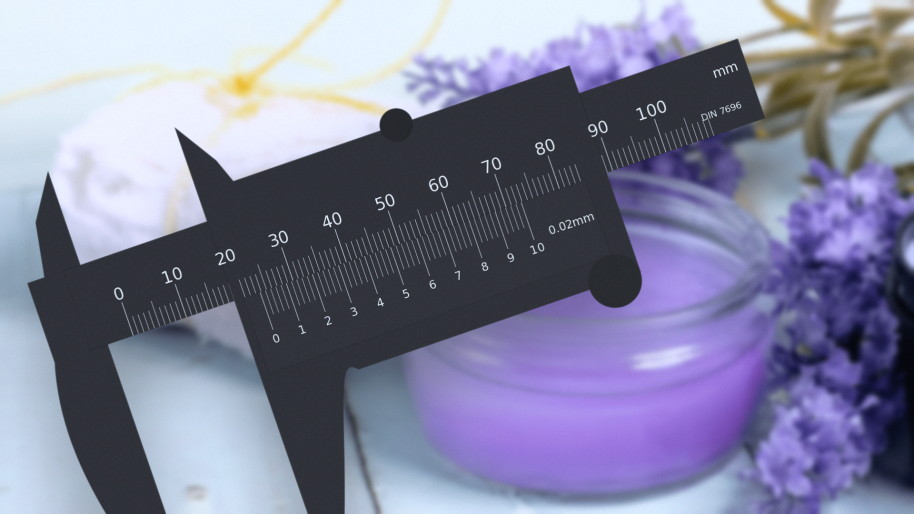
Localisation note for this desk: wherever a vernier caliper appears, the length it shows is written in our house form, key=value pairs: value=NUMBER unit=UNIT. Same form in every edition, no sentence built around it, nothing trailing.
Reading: value=23.8 unit=mm
